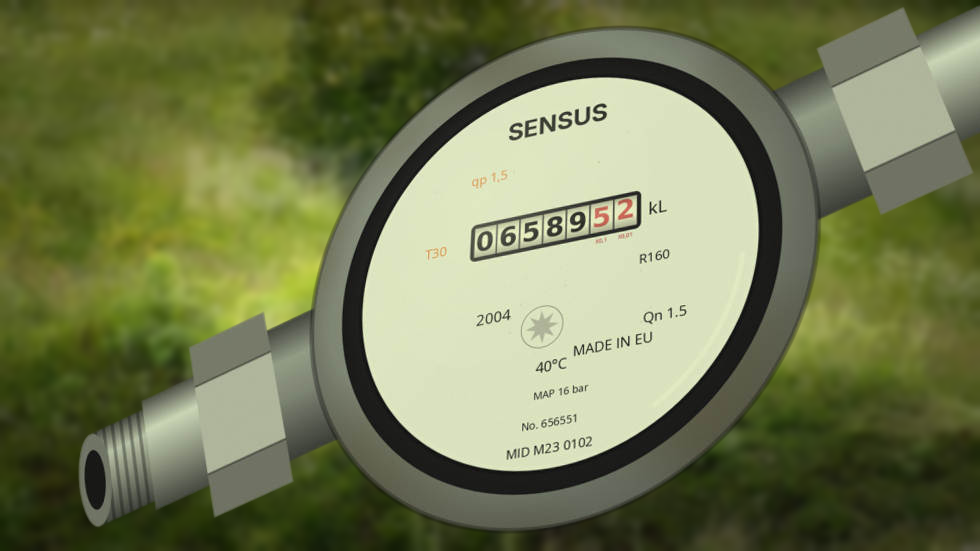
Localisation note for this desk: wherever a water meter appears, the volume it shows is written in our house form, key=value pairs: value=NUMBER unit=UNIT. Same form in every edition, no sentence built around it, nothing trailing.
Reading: value=6589.52 unit=kL
